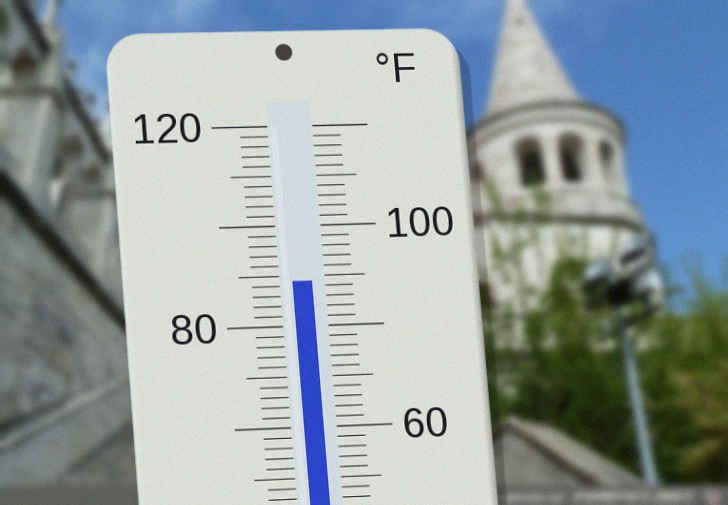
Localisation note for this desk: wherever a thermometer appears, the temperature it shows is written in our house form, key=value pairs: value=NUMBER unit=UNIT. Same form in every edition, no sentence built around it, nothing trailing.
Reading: value=89 unit=°F
